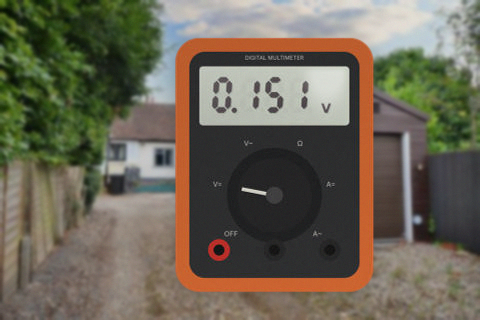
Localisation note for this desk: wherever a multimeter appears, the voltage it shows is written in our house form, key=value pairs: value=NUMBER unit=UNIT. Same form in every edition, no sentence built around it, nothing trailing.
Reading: value=0.151 unit=V
